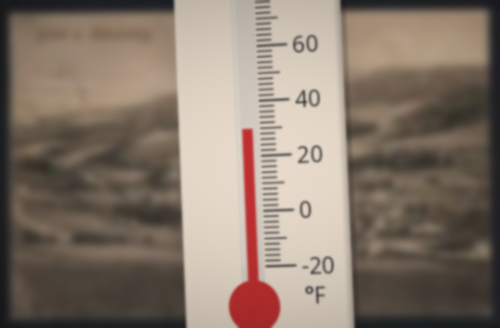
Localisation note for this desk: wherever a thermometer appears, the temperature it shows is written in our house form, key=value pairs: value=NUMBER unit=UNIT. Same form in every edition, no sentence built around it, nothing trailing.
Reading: value=30 unit=°F
